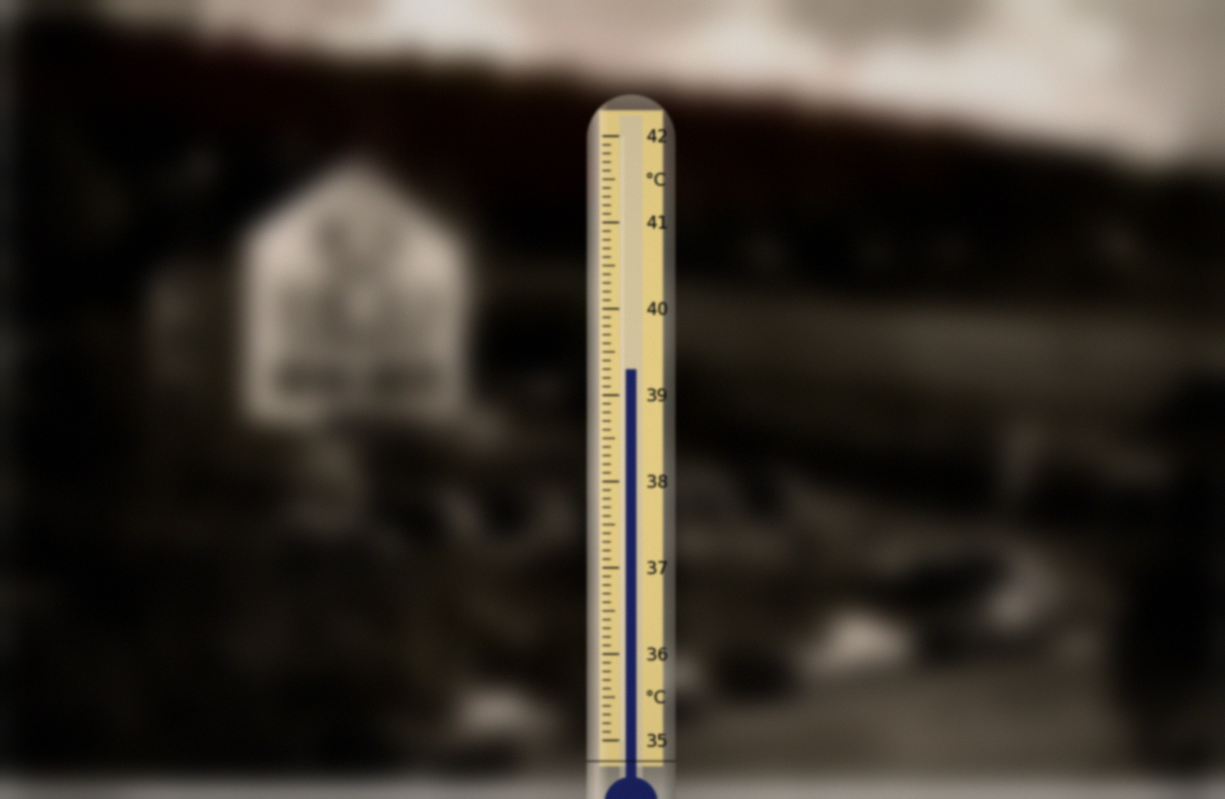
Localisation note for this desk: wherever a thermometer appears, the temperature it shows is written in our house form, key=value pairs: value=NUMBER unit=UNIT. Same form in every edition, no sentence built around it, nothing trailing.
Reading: value=39.3 unit=°C
